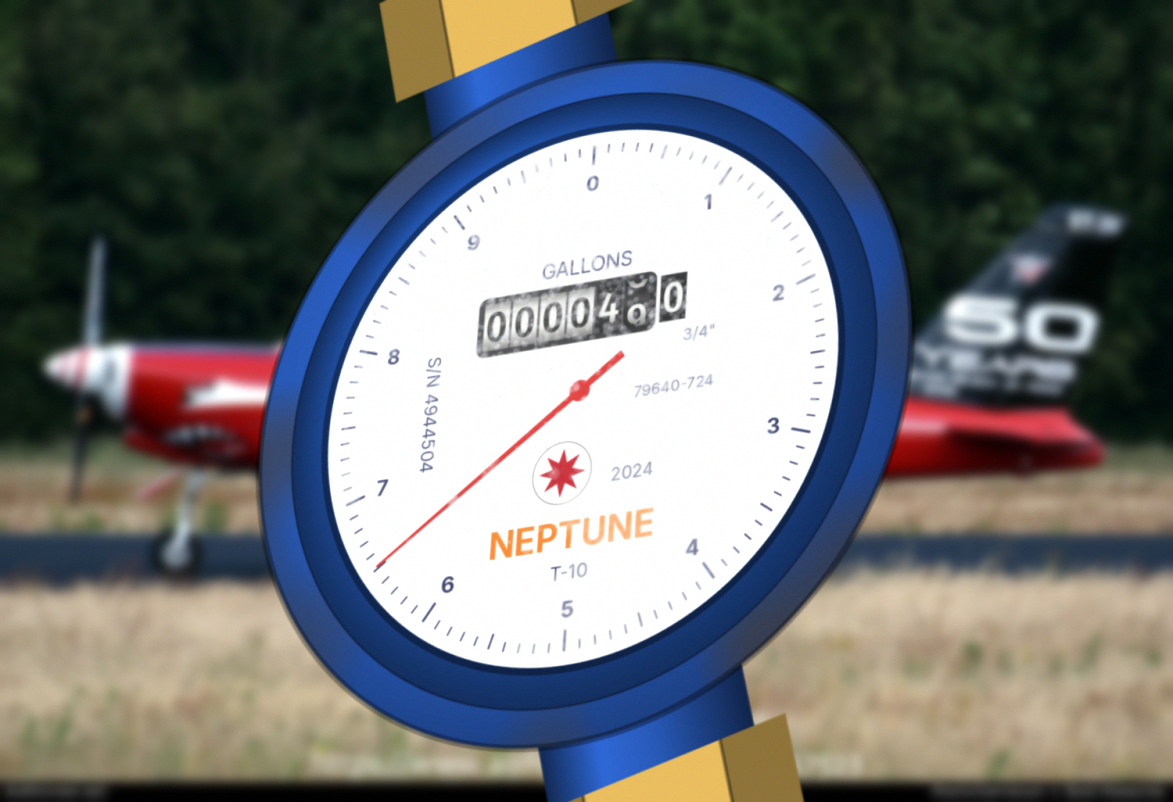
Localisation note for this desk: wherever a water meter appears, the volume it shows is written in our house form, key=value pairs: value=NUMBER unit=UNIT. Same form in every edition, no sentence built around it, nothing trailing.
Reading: value=486.5 unit=gal
